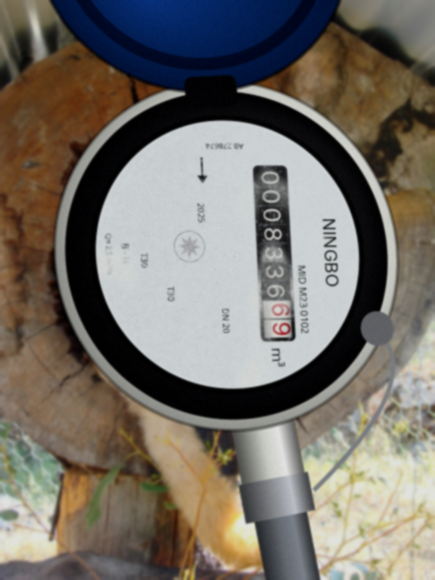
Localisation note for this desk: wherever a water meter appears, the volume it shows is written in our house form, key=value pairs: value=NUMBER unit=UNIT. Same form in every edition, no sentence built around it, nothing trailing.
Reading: value=8336.69 unit=m³
